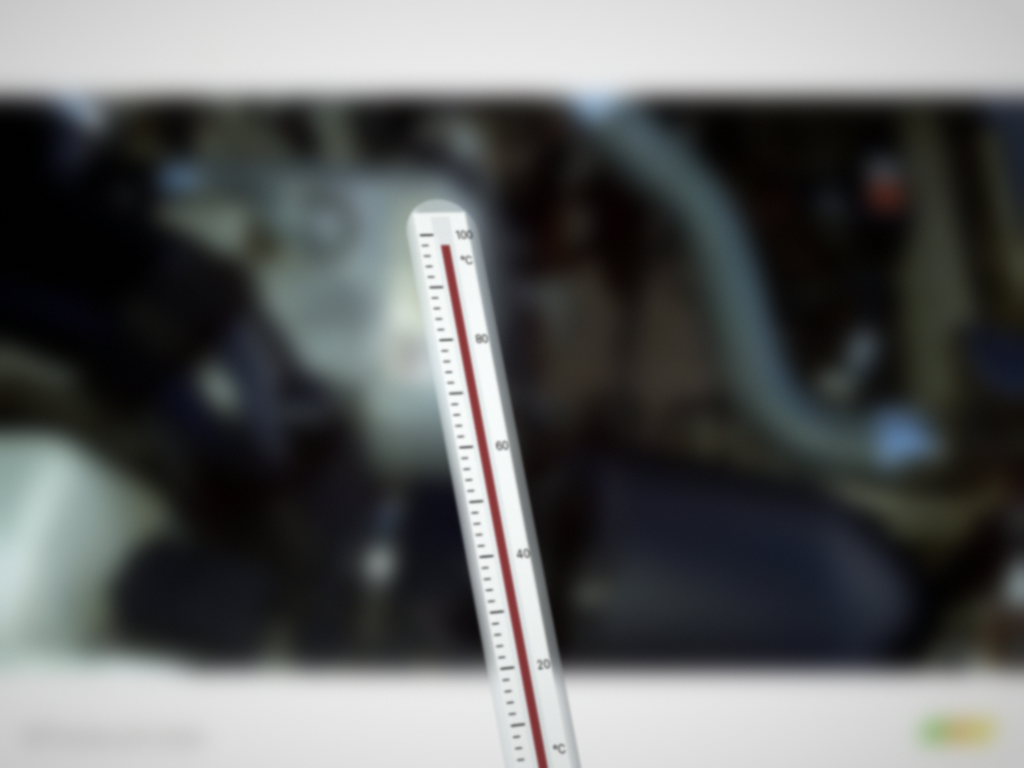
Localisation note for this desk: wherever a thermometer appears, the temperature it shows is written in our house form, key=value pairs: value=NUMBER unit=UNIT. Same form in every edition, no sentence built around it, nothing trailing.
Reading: value=98 unit=°C
